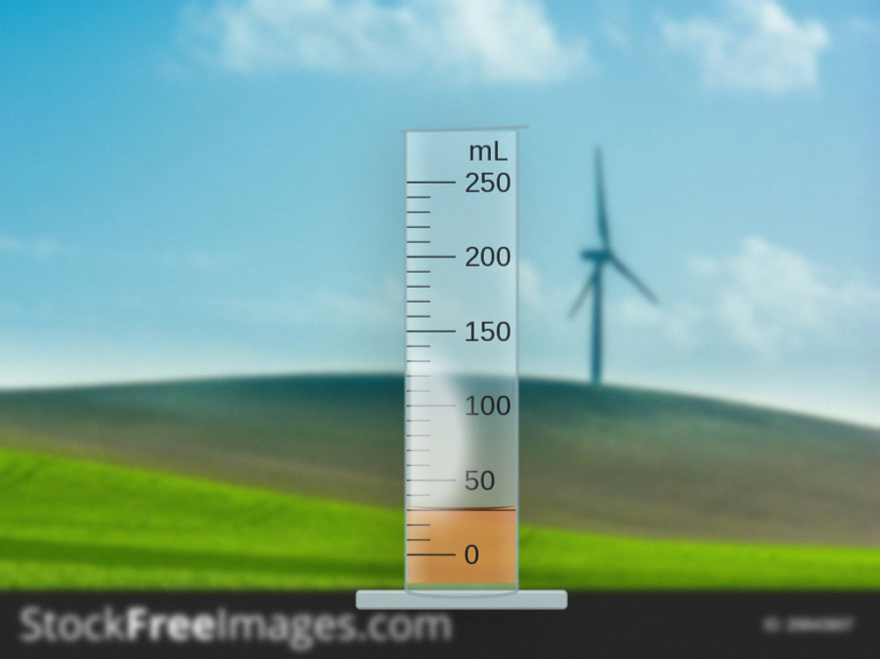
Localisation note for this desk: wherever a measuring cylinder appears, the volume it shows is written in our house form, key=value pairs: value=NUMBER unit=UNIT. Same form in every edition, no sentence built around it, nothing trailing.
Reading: value=30 unit=mL
